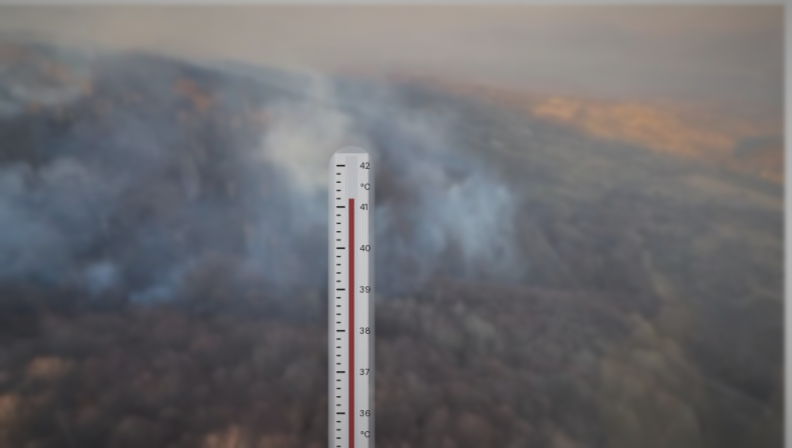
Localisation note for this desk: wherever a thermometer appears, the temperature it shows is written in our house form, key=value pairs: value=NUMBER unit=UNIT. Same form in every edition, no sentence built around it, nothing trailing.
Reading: value=41.2 unit=°C
